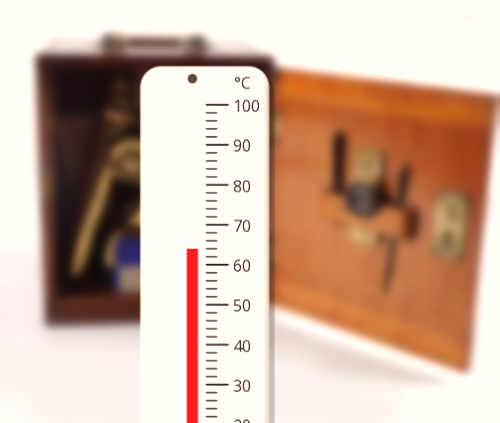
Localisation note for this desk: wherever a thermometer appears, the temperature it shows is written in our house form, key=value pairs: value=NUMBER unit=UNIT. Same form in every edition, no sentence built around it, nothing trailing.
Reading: value=64 unit=°C
